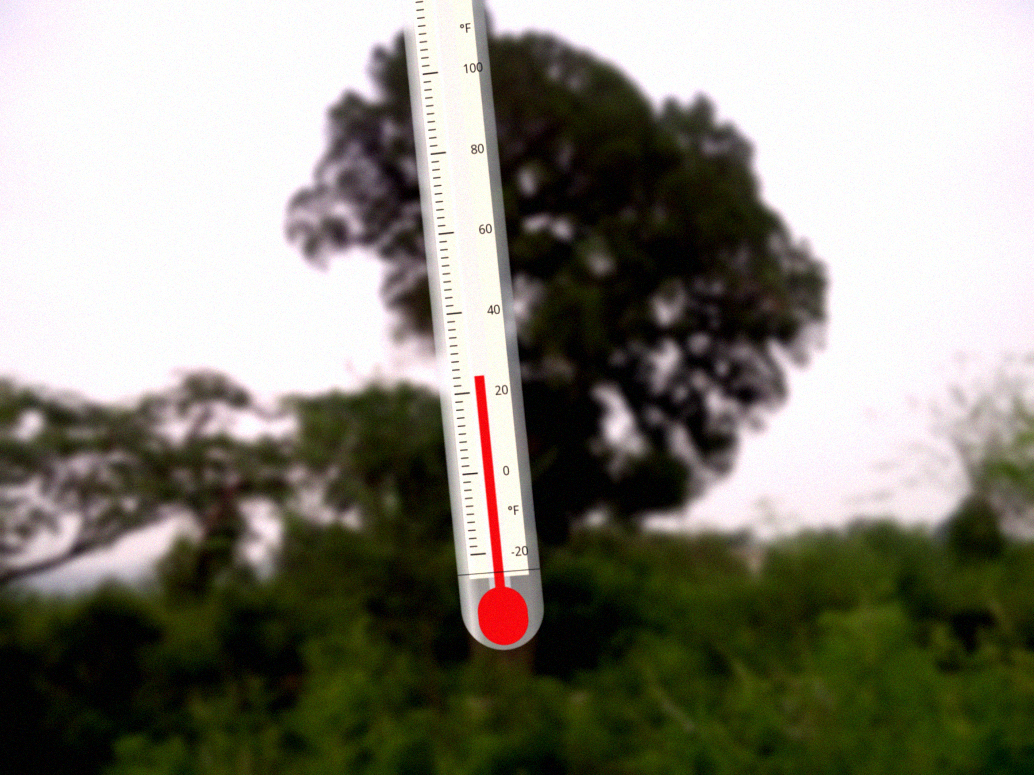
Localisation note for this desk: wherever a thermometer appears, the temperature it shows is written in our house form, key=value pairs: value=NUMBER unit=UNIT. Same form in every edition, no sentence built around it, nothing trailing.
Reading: value=24 unit=°F
